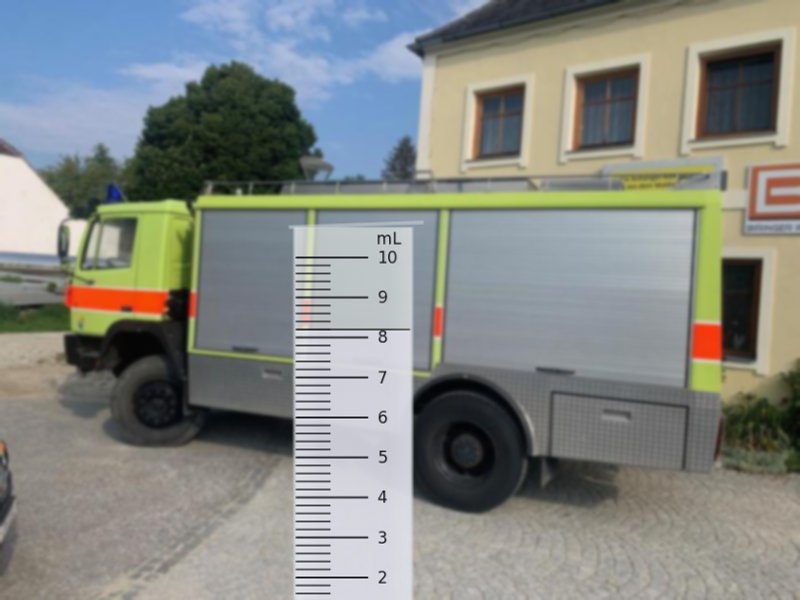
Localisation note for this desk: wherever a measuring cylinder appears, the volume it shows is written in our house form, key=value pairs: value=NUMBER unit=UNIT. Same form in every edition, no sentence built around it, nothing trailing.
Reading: value=8.2 unit=mL
